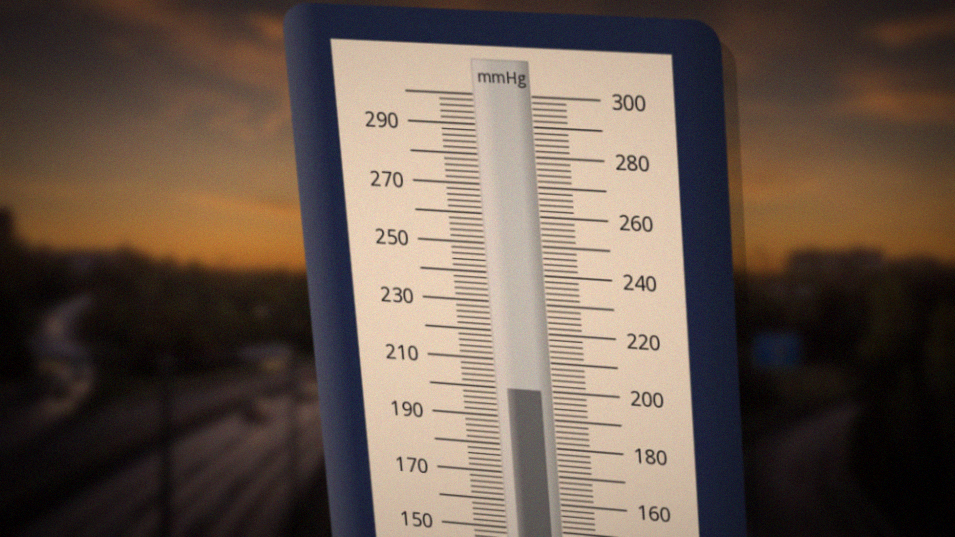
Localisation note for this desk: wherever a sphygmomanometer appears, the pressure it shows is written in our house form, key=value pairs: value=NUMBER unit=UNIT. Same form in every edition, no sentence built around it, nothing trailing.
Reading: value=200 unit=mmHg
